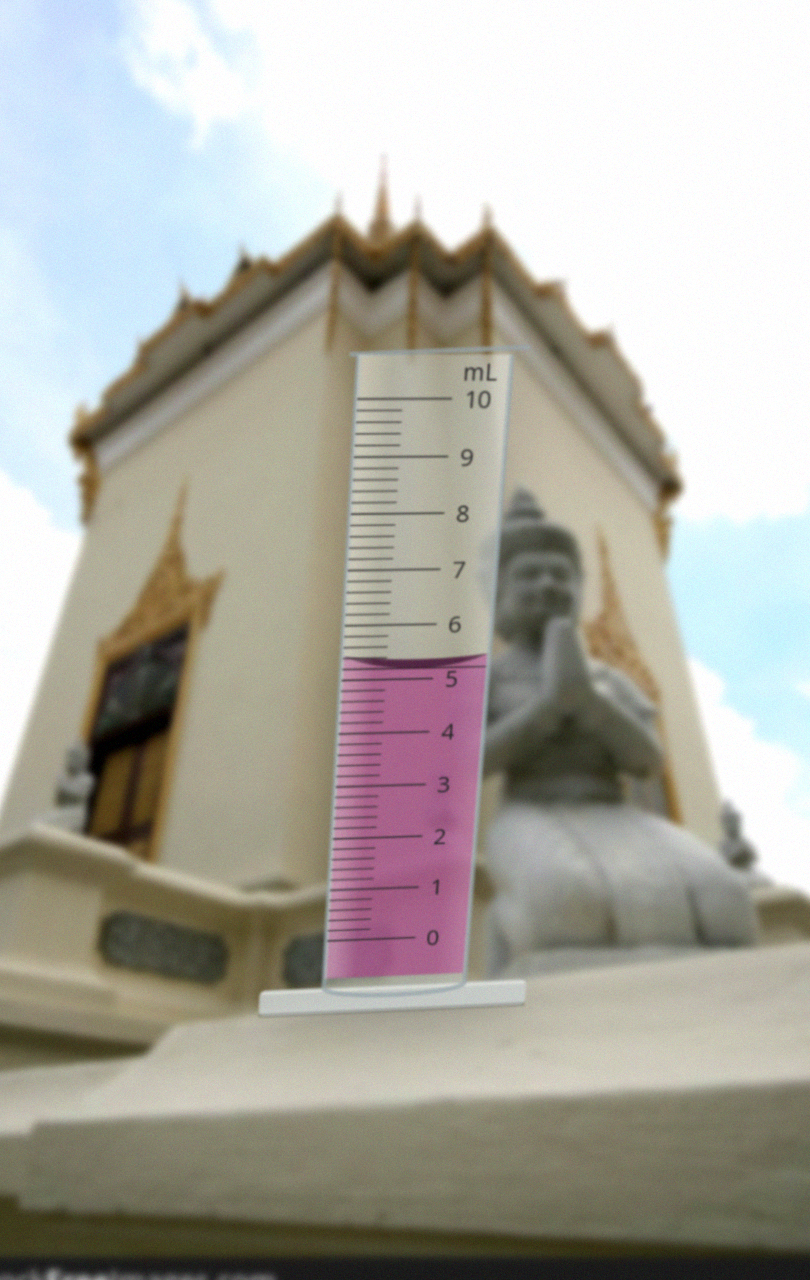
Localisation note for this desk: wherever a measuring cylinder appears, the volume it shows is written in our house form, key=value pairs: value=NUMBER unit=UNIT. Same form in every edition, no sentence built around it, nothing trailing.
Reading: value=5.2 unit=mL
